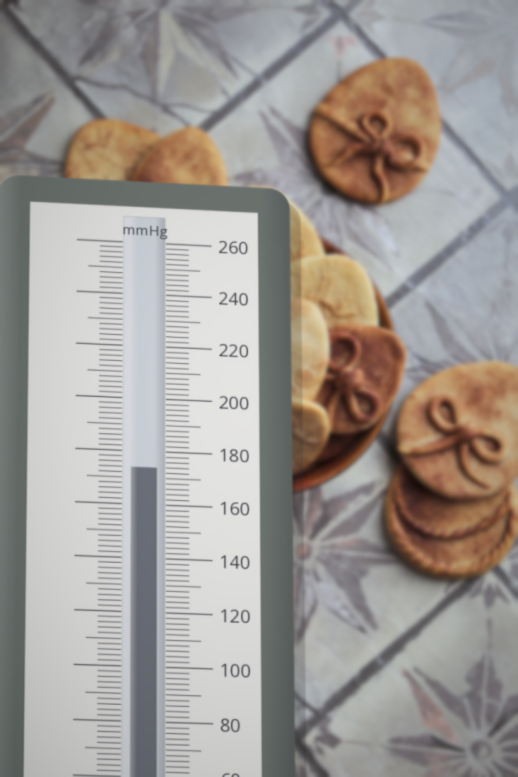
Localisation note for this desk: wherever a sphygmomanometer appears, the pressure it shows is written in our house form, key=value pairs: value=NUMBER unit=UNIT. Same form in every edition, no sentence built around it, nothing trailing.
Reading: value=174 unit=mmHg
